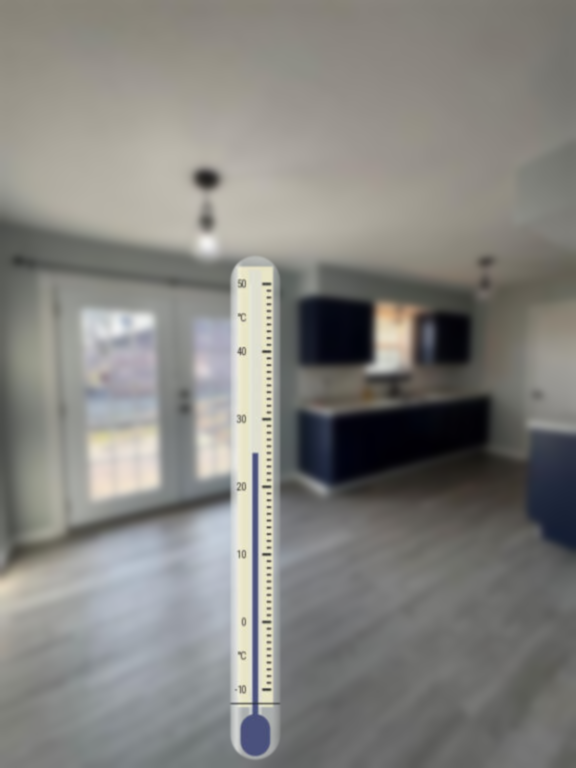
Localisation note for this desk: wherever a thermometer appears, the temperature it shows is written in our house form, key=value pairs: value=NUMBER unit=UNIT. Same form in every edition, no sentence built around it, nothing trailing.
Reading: value=25 unit=°C
